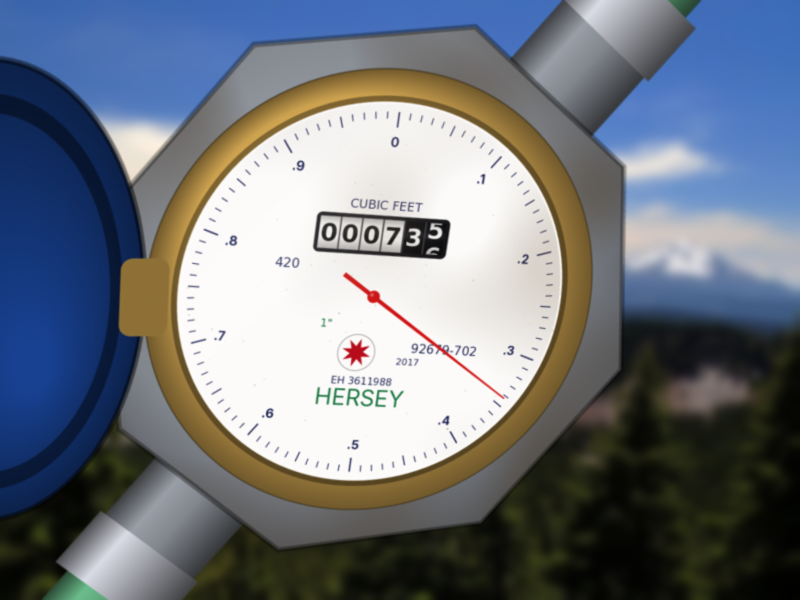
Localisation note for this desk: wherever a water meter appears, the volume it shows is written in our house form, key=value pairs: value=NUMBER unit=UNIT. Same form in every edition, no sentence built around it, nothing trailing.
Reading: value=735.34 unit=ft³
